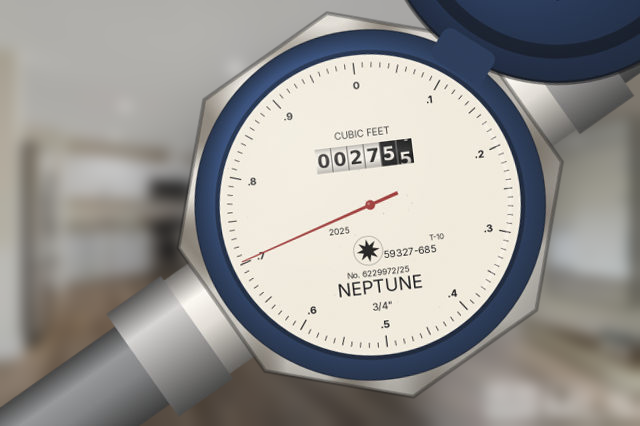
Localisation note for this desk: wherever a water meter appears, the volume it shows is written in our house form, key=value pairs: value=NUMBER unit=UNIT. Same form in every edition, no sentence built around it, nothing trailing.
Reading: value=2754.70 unit=ft³
